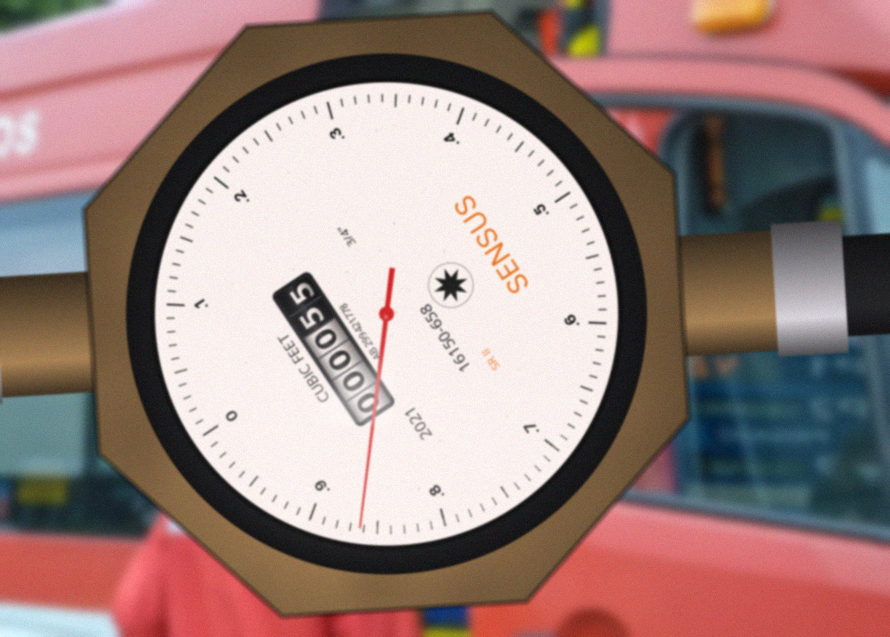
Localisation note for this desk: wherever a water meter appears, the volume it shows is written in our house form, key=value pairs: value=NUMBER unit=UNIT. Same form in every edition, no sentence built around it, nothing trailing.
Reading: value=54.86 unit=ft³
